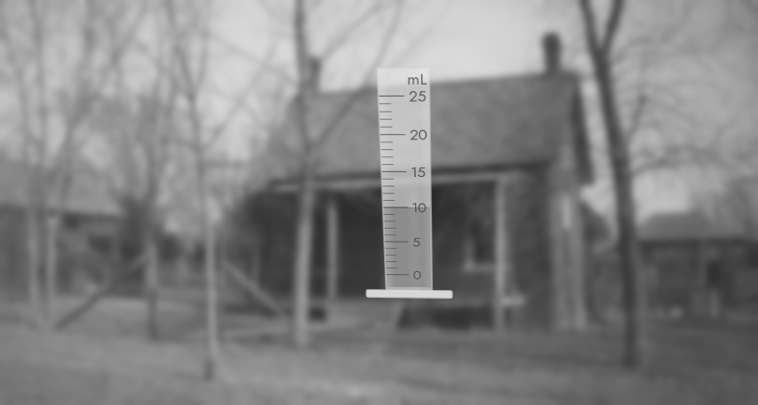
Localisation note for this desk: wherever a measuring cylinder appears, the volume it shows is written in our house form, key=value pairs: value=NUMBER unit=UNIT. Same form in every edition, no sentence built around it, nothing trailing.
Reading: value=10 unit=mL
